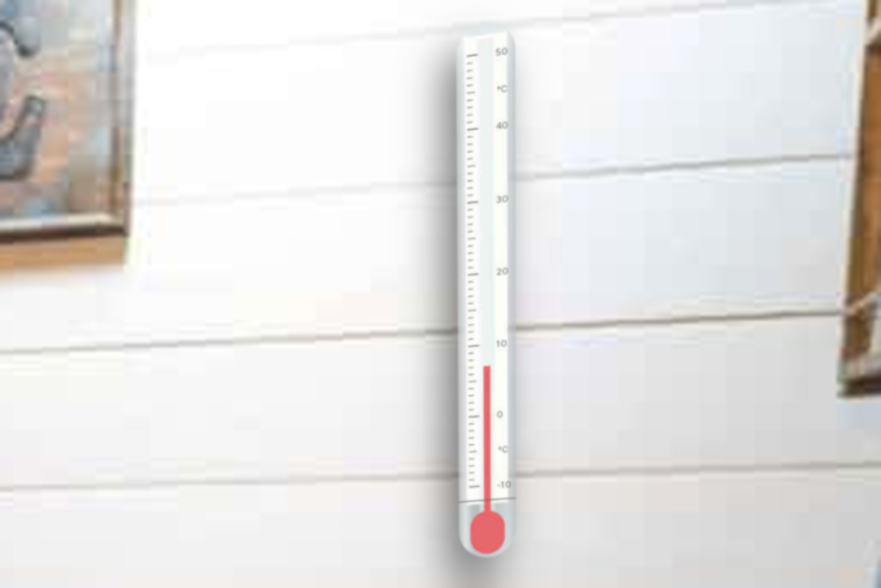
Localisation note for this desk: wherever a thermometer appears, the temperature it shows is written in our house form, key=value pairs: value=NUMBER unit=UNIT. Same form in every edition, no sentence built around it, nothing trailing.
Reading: value=7 unit=°C
